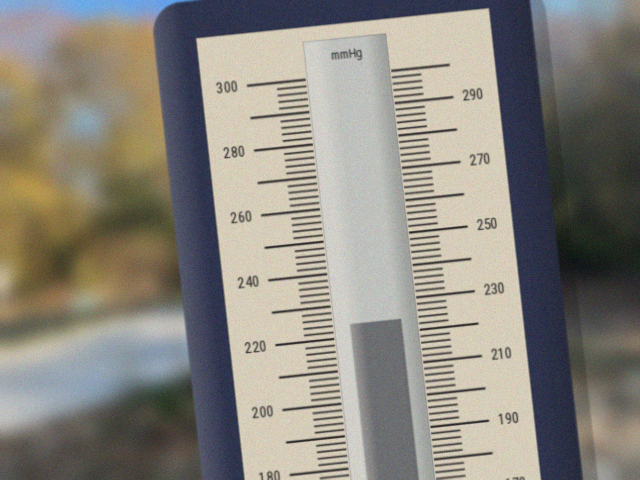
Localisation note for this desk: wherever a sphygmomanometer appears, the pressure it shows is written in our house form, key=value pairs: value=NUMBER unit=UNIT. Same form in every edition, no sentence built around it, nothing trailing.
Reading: value=224 unit=mmHg
